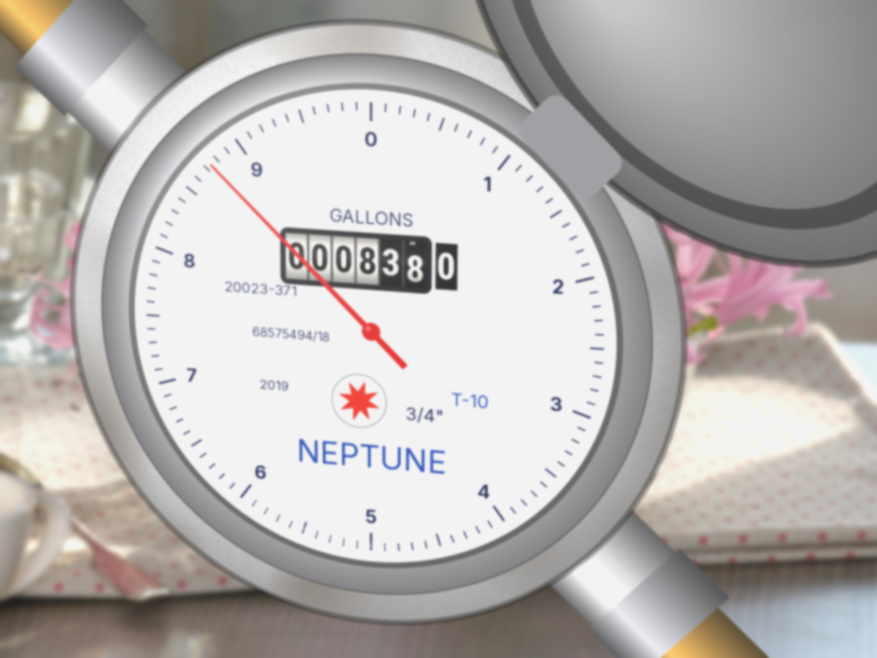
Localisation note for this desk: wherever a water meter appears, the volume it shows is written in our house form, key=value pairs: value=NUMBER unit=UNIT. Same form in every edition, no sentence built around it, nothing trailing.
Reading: value=8378.7 unit=gal
